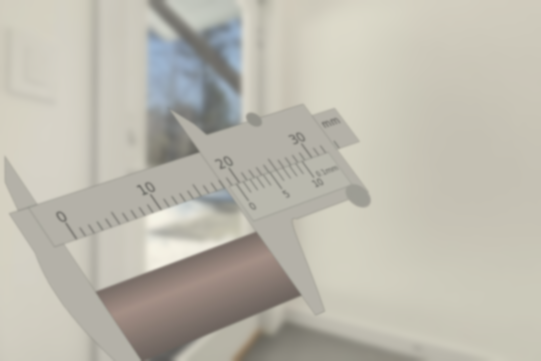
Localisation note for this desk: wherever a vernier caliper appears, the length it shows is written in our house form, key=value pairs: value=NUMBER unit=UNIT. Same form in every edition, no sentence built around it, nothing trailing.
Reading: value=19.6 unit=mm
